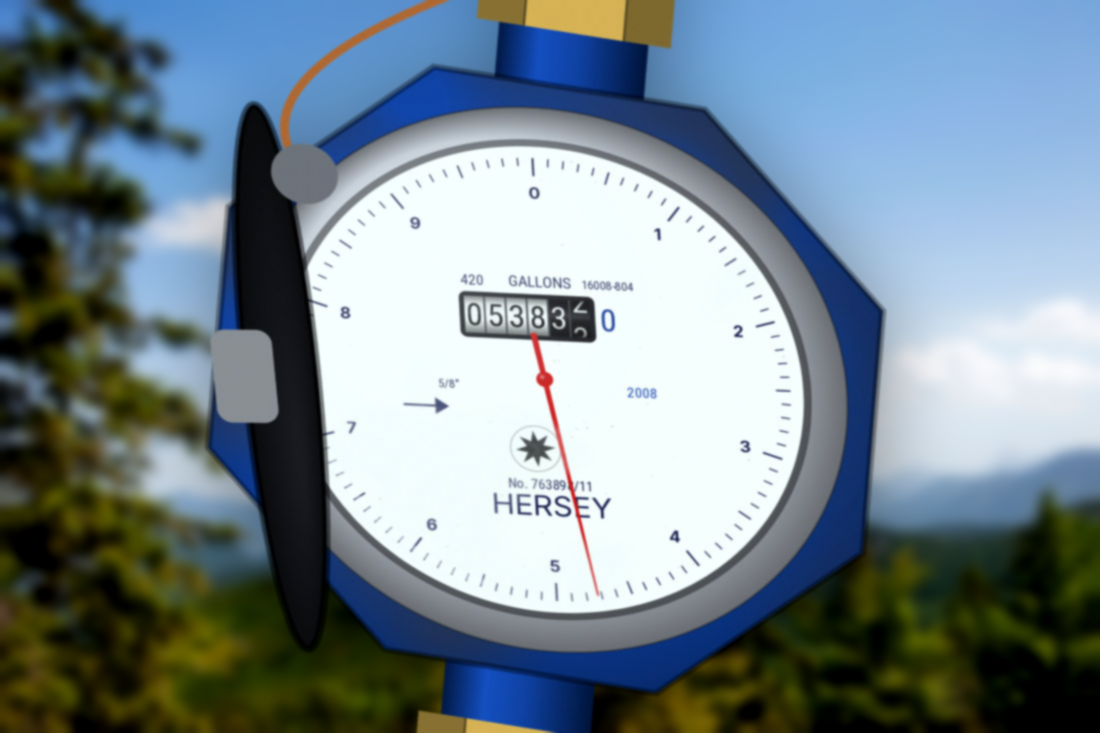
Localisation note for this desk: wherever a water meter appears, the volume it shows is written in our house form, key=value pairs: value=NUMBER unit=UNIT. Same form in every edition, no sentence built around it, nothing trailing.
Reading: value=538324.7 unit=gal
